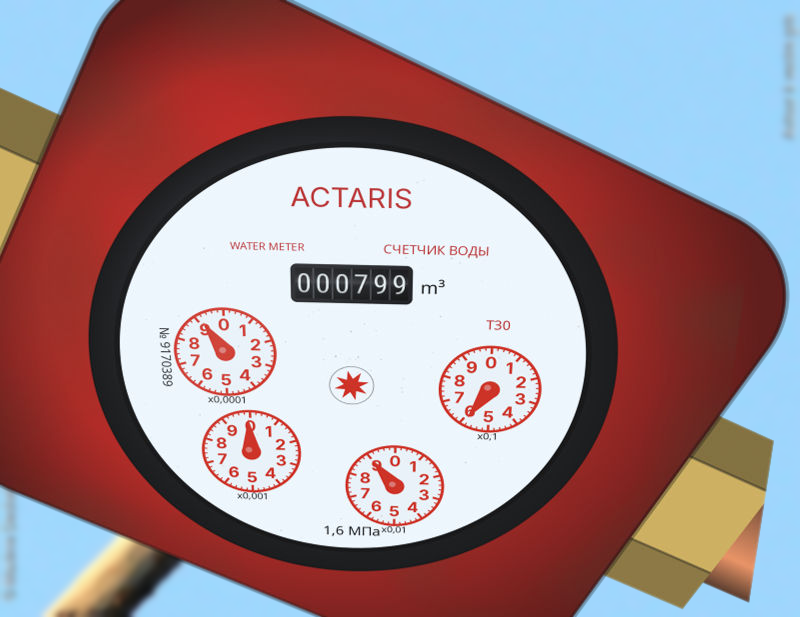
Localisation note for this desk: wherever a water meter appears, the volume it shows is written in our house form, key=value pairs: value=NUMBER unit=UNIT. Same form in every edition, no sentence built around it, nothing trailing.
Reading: value=799.5899 unit=m³
